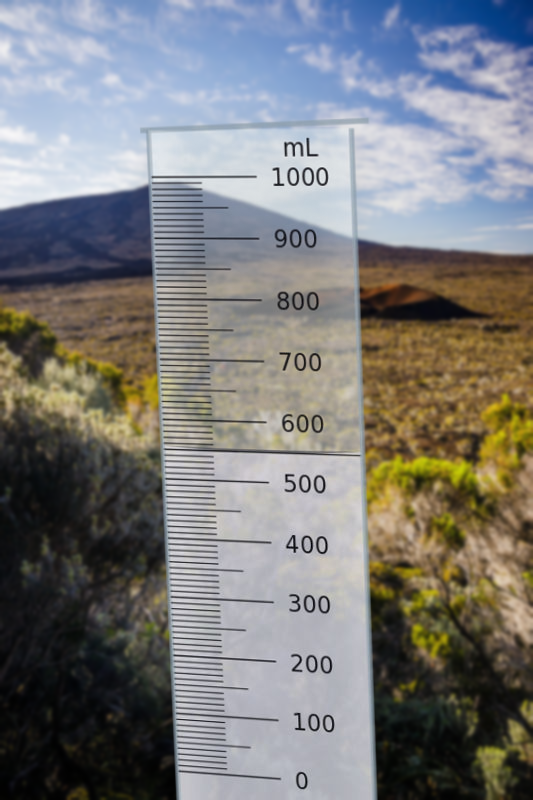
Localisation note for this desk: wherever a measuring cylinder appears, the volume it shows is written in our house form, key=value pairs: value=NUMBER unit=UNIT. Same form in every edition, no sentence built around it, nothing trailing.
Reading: value=550 unit=mL
